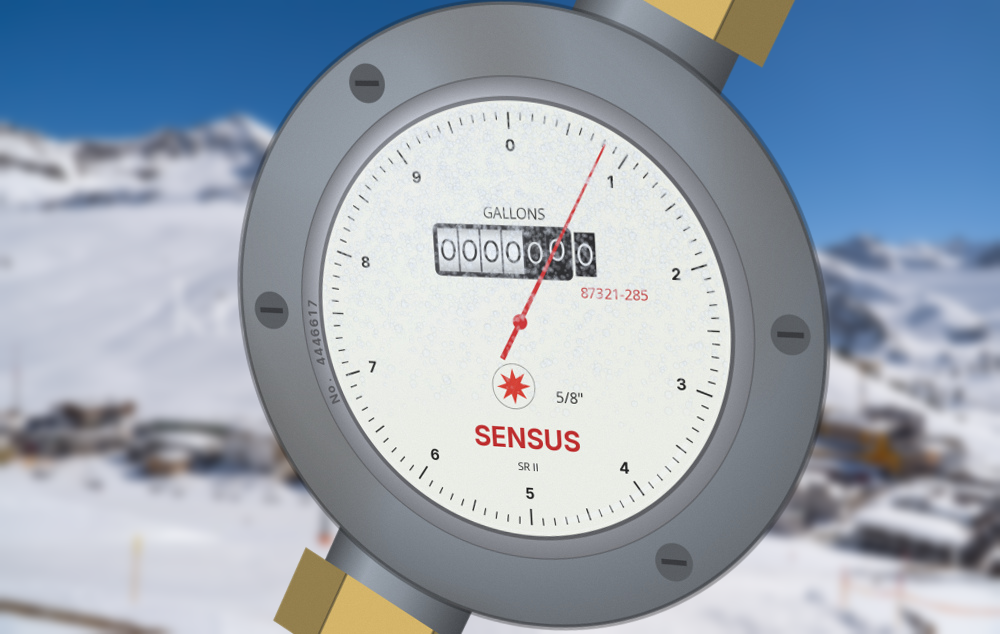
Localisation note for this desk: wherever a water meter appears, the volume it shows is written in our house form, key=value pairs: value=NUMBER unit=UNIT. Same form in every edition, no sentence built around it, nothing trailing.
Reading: value=0.8 unit=gal
